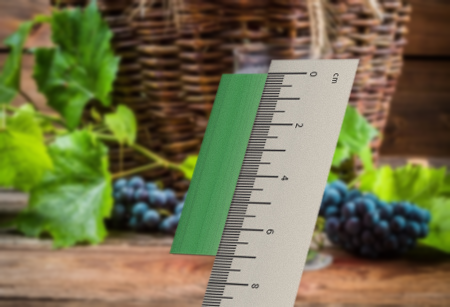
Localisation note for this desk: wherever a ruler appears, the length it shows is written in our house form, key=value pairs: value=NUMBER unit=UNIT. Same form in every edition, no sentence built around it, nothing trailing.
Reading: value=7 unit=cm
